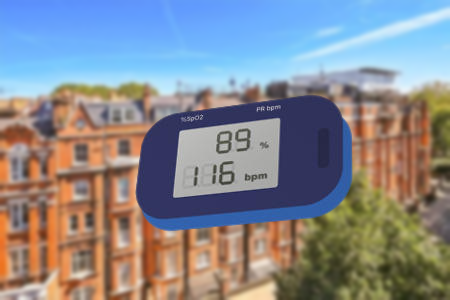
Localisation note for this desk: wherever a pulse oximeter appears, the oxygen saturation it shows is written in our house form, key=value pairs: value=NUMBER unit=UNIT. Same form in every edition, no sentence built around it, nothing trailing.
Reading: value=89 unit=%
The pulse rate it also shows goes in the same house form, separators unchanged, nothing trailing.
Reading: value=116 unit=bpm
